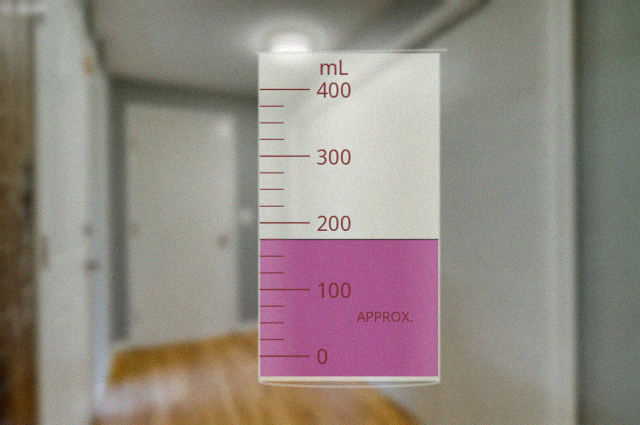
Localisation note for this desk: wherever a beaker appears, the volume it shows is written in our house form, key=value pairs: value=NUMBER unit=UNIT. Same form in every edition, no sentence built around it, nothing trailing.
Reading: value=175 unit=mL
